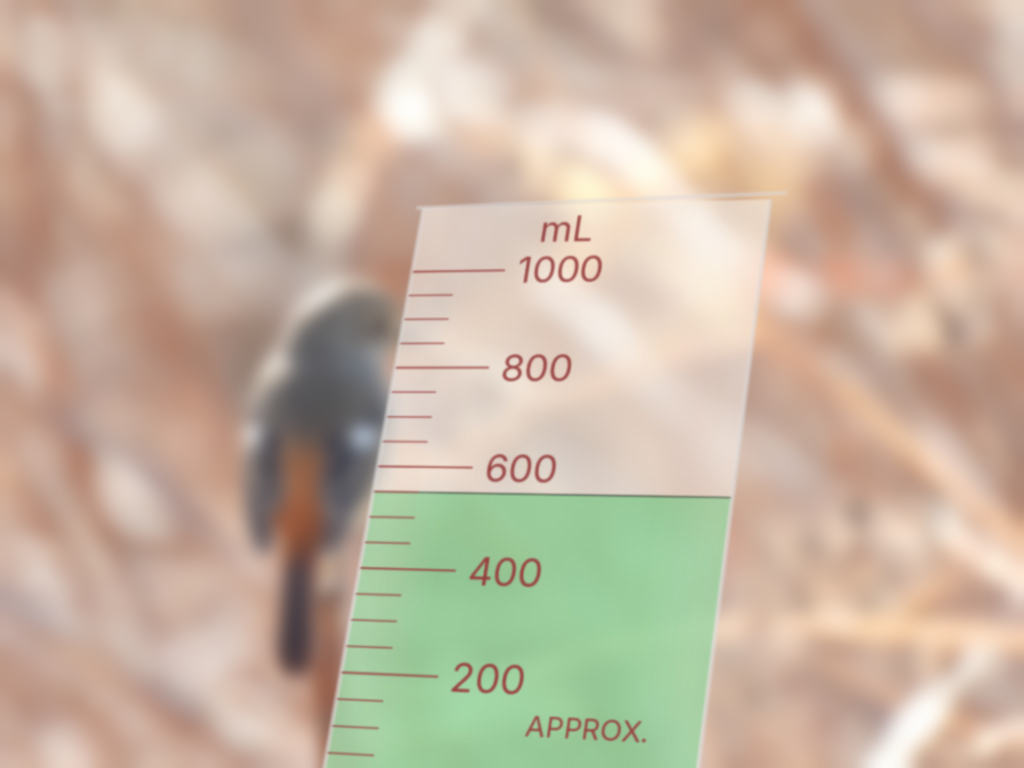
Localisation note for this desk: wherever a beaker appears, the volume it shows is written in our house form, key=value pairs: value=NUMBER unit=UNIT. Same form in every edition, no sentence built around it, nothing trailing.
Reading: value=550 unit=mL
